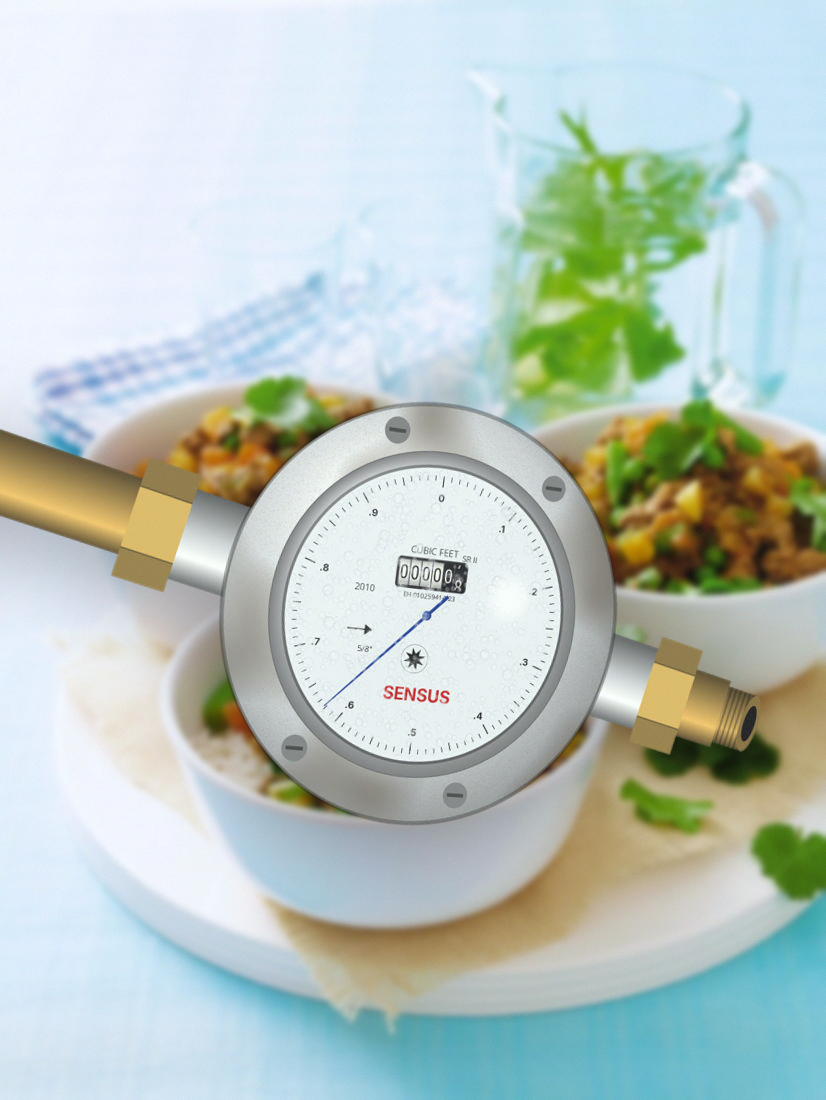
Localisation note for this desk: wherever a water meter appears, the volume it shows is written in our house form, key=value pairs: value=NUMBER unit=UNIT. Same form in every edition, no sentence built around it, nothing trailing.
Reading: value=7.62 unit=ft³
